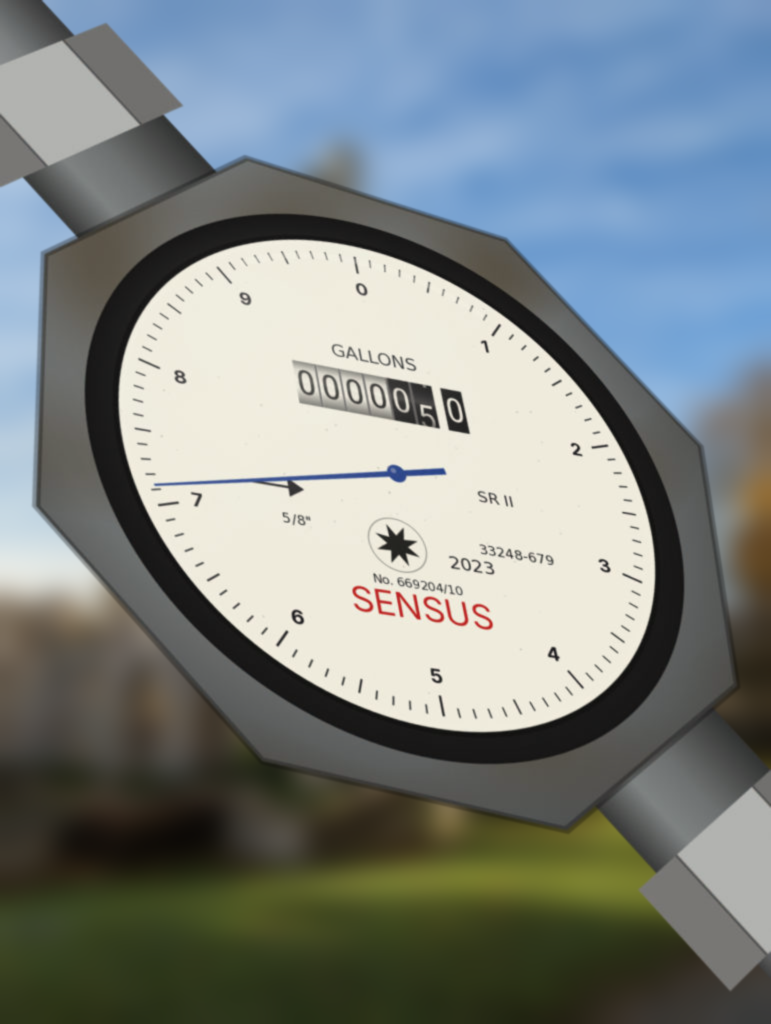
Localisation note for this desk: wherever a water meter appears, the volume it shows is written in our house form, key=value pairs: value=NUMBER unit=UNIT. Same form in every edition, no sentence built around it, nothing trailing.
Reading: value=47.1 unit=gal
